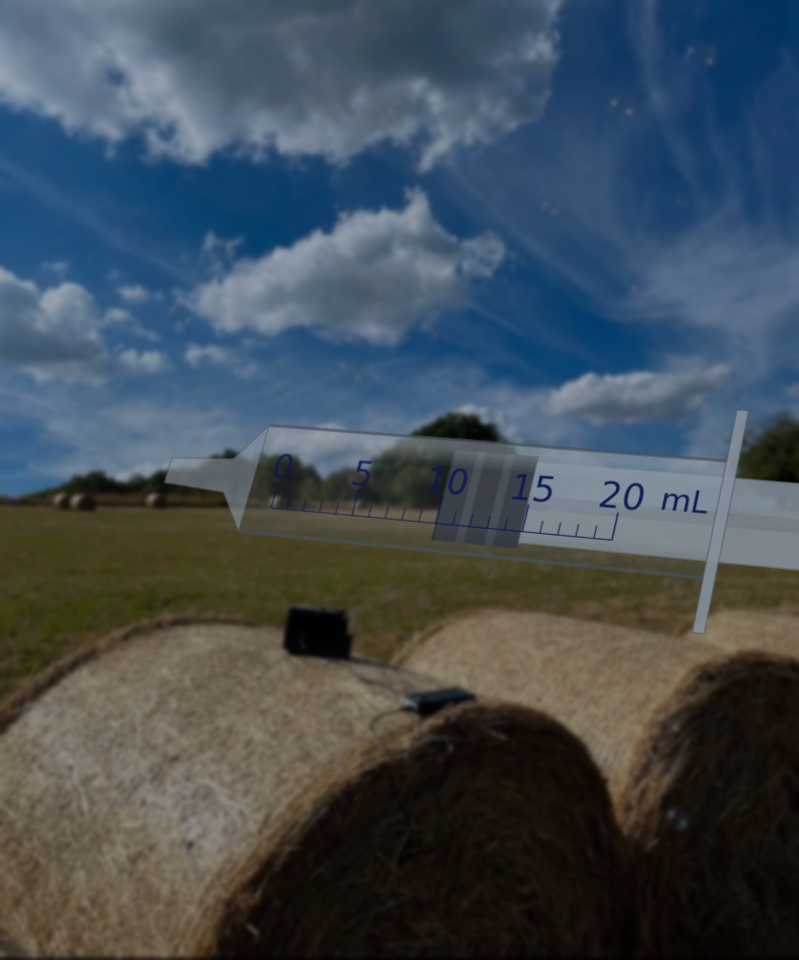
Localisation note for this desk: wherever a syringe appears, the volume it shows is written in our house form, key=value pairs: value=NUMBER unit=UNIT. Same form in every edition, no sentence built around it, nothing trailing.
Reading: value=10 unit=mL
